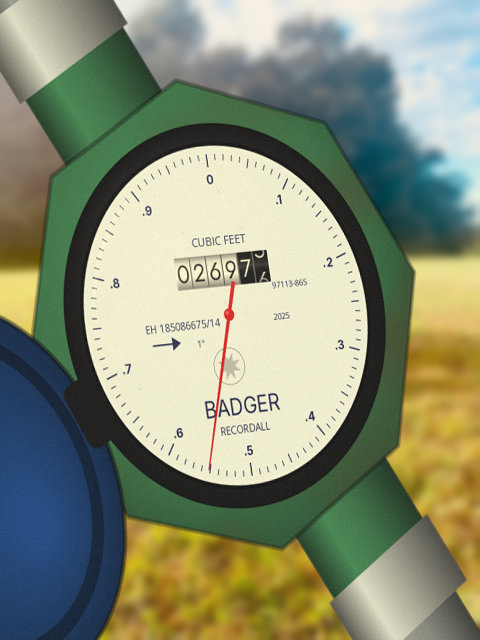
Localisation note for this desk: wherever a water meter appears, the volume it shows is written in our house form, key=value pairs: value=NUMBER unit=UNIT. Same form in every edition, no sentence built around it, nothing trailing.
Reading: value=26975.55 unit=ft³
